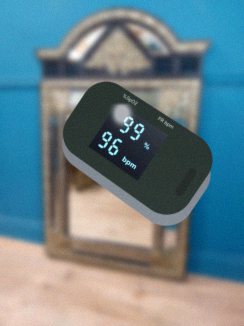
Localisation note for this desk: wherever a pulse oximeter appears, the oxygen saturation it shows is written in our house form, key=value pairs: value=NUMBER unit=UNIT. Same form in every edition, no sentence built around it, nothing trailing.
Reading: value=99 unit=%
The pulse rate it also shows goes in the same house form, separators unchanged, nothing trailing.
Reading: value=96 unit=bpm
